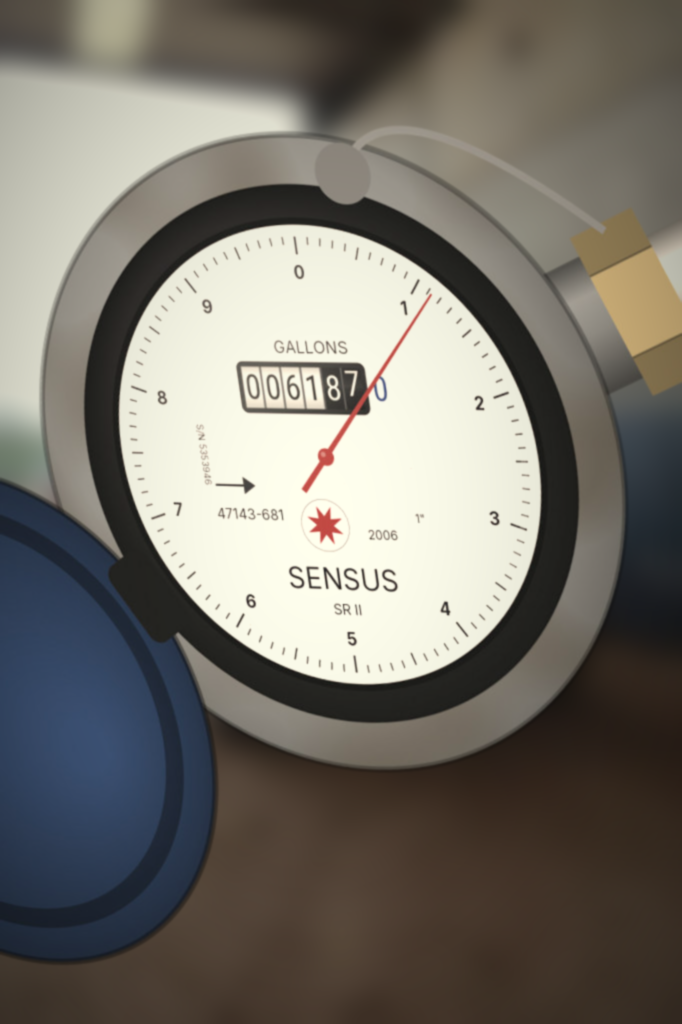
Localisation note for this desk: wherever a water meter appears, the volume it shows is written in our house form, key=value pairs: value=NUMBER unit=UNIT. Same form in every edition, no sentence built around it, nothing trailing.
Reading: value=61871.1 unit=gal
